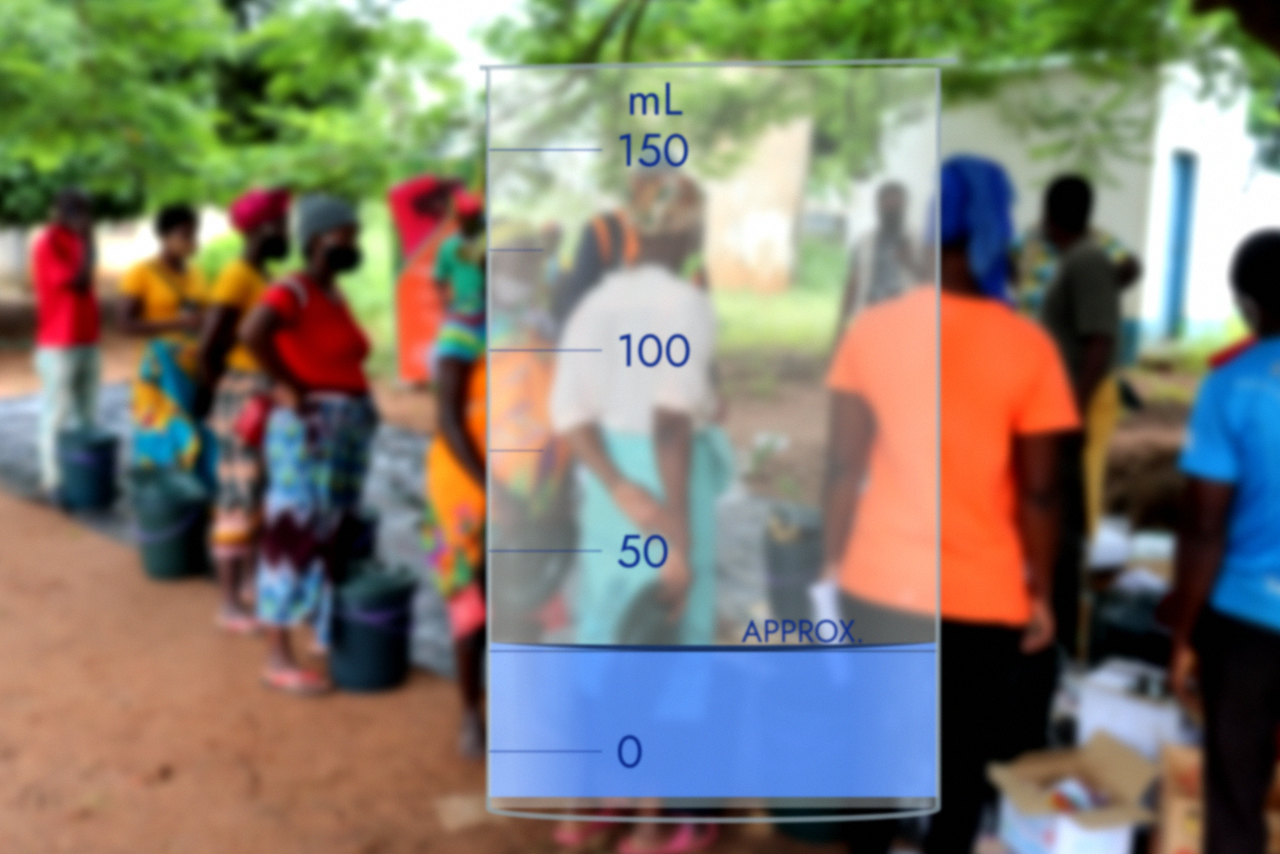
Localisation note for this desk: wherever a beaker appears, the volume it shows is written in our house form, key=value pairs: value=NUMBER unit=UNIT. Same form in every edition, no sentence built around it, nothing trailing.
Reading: value=25 unit=mL
